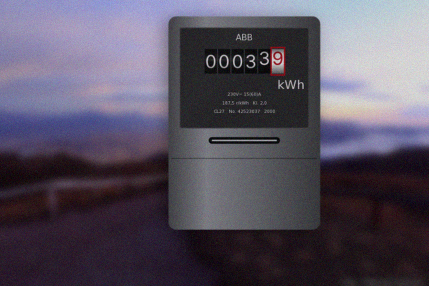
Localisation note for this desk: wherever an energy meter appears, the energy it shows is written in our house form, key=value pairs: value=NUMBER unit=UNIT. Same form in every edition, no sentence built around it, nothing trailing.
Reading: value=33.9 unit=kWh
